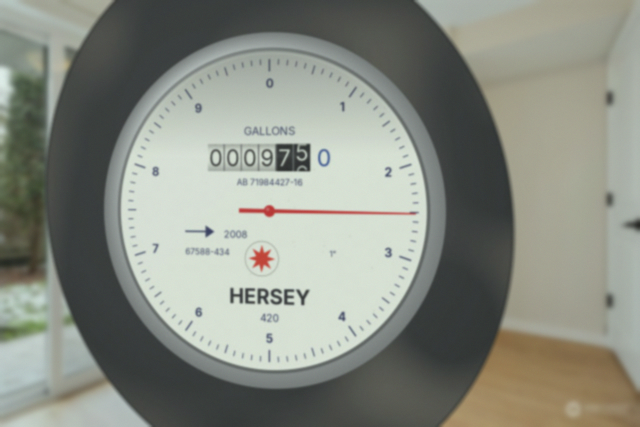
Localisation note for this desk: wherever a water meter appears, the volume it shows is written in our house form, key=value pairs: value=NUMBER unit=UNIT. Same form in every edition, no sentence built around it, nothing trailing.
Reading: value=9752.5 unit=gal
